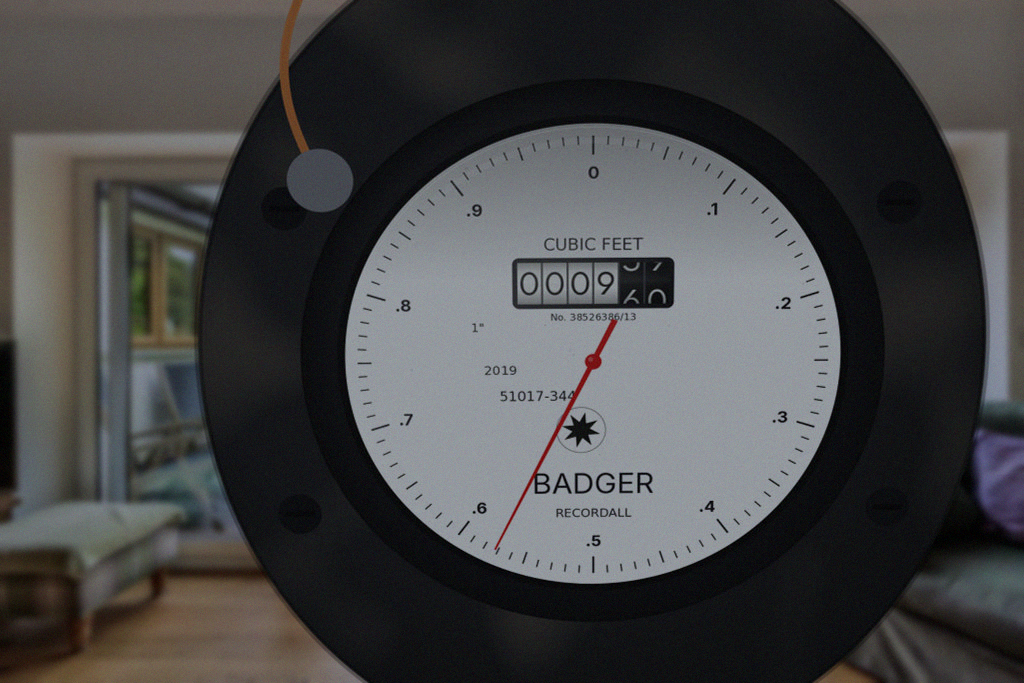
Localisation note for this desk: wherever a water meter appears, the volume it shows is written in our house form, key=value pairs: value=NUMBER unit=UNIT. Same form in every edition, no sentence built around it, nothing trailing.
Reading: value=959.57 unit=ft³
